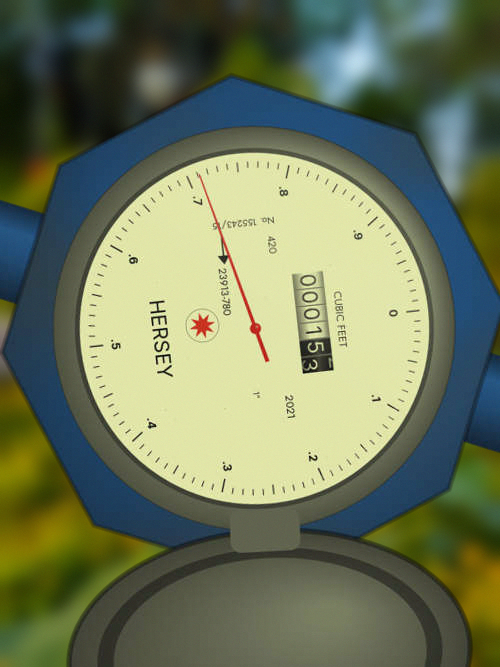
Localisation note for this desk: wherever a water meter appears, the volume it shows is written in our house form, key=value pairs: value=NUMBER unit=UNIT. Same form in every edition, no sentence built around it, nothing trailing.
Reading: value=152.71 unit=ft³
